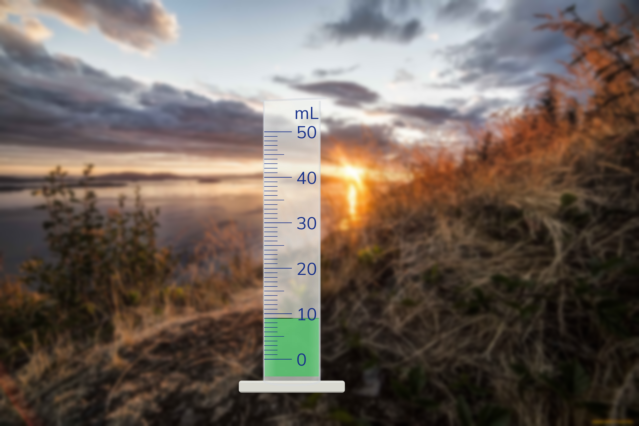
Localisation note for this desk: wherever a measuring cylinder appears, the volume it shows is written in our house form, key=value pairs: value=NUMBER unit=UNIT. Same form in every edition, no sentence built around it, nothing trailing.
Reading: value=9 unit=mL
